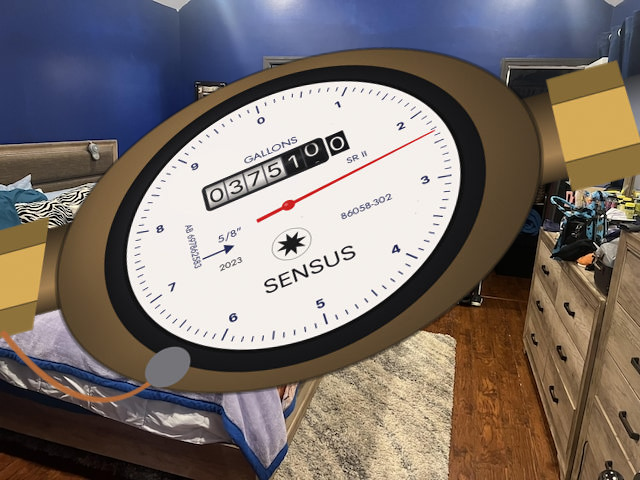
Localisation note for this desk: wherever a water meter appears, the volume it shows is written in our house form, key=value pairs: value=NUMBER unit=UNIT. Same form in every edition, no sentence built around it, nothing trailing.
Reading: value=375102.3 unit=gal
